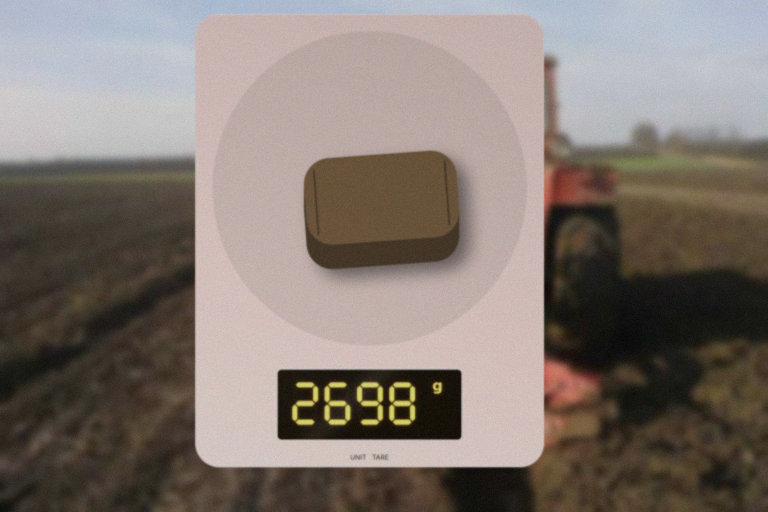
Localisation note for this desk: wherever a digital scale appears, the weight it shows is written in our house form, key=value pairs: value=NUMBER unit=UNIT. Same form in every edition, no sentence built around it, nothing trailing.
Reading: value=2698 unit=g
